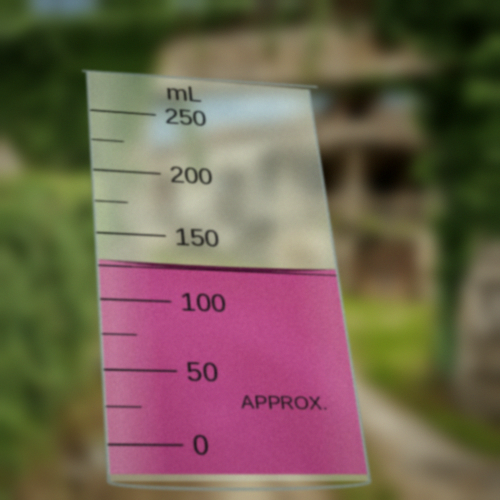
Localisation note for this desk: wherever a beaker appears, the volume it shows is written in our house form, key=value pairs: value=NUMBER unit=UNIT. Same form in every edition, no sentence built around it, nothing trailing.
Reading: value=125 unit=mL
